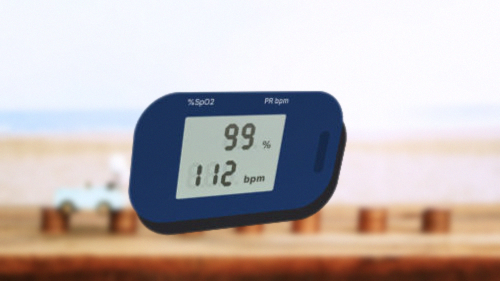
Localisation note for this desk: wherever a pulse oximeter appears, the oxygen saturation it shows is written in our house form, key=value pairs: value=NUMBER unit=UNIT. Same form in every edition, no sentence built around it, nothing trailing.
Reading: value=99 unit=%
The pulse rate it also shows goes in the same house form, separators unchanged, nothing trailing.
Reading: value=112 unit=bpm
